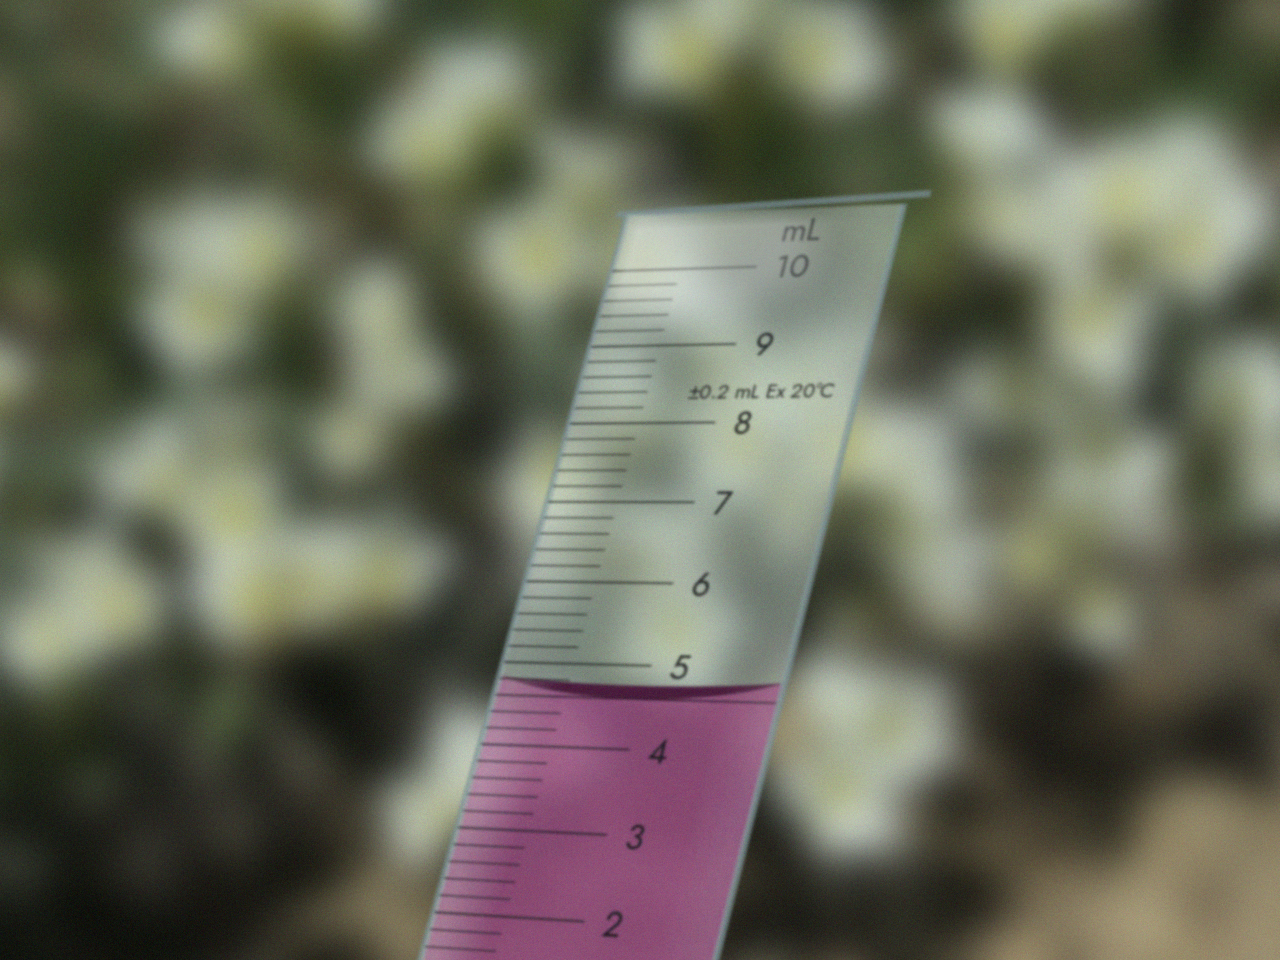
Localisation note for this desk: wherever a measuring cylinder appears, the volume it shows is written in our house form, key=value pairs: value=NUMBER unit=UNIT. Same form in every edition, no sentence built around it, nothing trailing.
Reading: value=4.6 unit=mL
